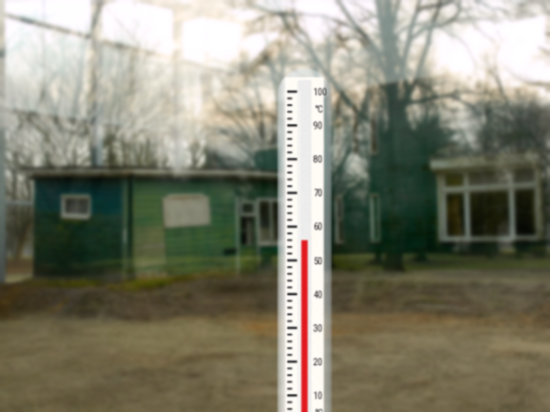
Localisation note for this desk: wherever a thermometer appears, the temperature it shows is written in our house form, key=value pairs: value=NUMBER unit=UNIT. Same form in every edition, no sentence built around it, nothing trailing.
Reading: value=56 unit=°C
